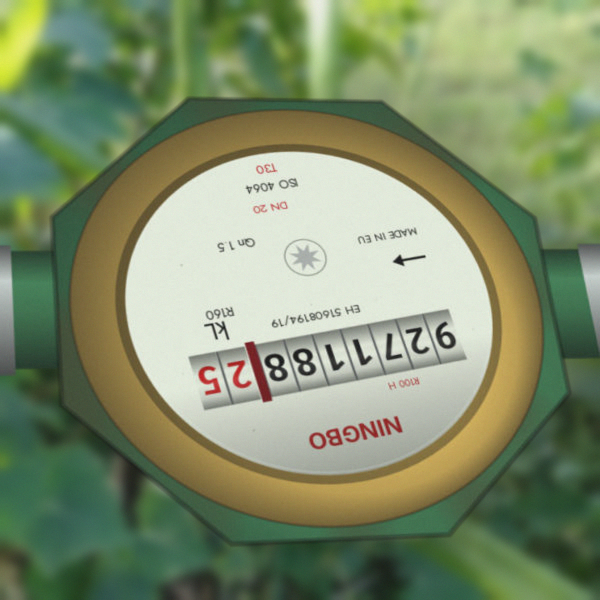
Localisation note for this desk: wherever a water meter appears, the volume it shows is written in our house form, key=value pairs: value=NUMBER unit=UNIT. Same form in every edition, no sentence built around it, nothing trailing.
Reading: value=9271188.25 unit=kL
